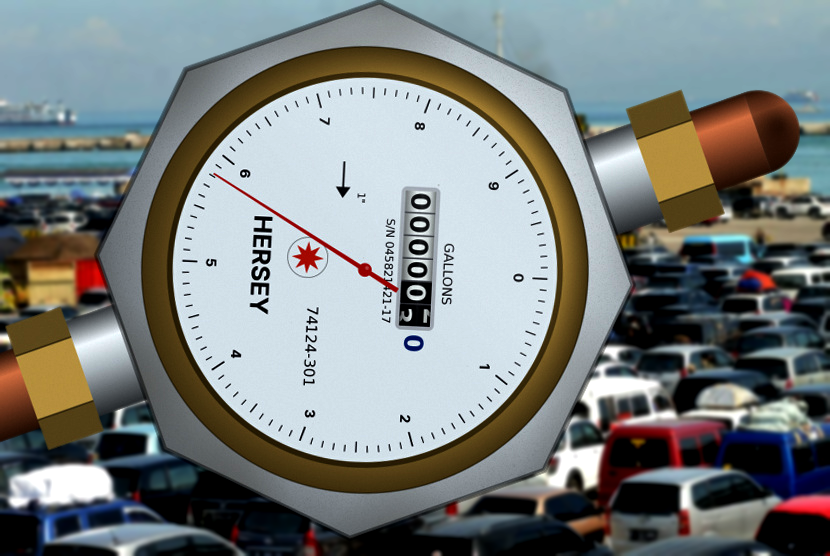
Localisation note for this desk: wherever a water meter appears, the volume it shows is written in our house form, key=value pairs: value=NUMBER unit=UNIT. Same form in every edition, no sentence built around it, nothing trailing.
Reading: value=25.8 unit=gal
